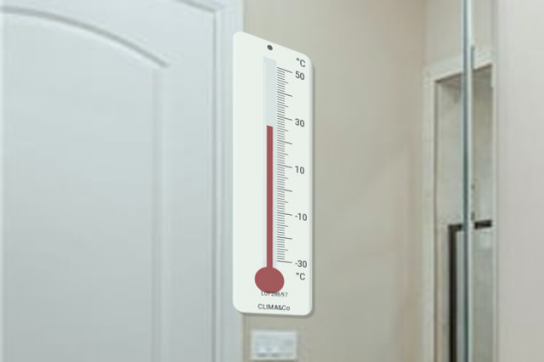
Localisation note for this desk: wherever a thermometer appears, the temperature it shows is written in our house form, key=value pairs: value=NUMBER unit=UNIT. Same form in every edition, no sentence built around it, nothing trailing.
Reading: value=25 unit=°C
